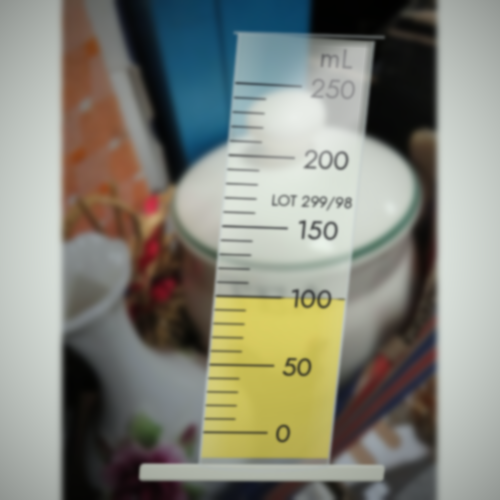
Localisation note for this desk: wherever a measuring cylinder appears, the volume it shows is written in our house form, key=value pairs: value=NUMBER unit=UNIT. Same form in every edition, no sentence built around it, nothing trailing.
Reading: value=100 unit=mL
